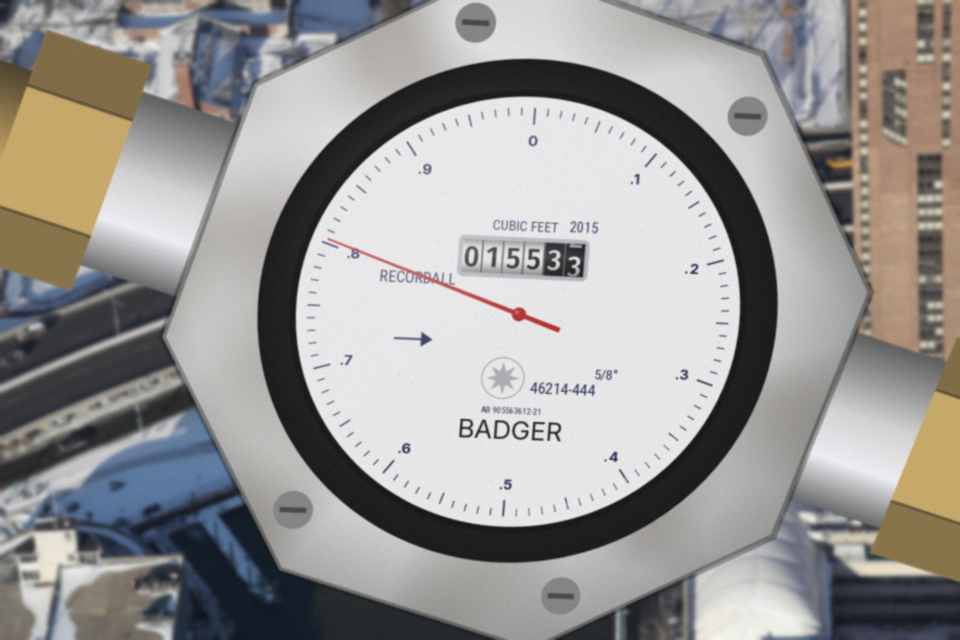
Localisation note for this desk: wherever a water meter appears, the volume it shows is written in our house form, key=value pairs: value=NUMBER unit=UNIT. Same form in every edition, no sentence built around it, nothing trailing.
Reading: value=15532.80 unit=ft³
